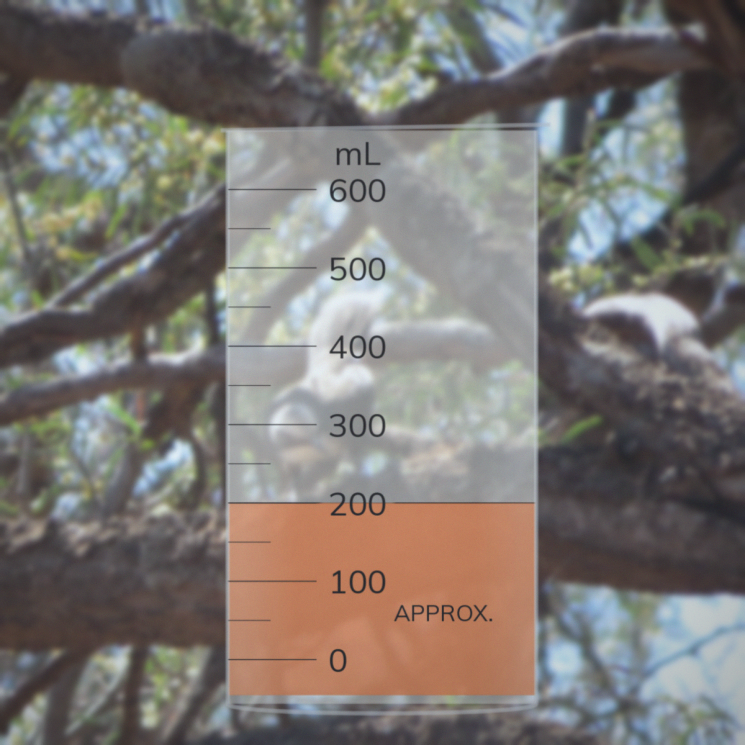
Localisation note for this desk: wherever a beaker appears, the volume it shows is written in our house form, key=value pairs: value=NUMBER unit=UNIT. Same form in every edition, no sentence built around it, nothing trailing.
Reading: value=200 unit=mL
